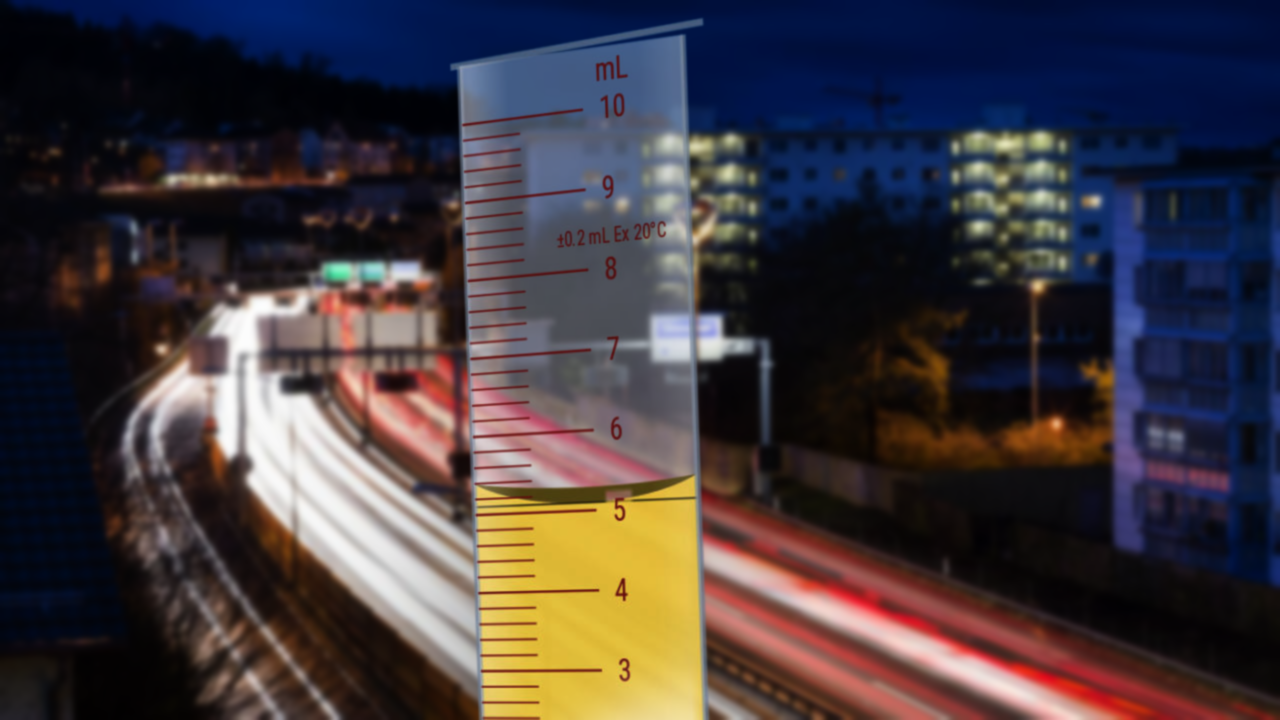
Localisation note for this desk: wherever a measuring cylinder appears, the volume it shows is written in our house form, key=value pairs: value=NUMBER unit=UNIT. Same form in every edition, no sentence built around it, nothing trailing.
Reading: value=5.1 unit=mL
